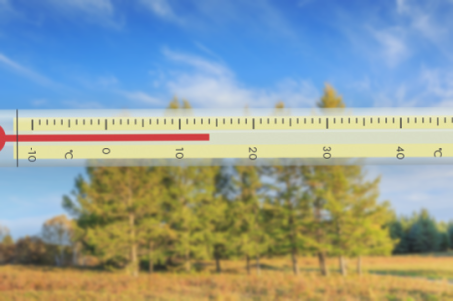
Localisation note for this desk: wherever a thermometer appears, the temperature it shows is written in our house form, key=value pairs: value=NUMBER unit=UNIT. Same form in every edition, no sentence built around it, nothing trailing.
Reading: value=14 unit=°C
